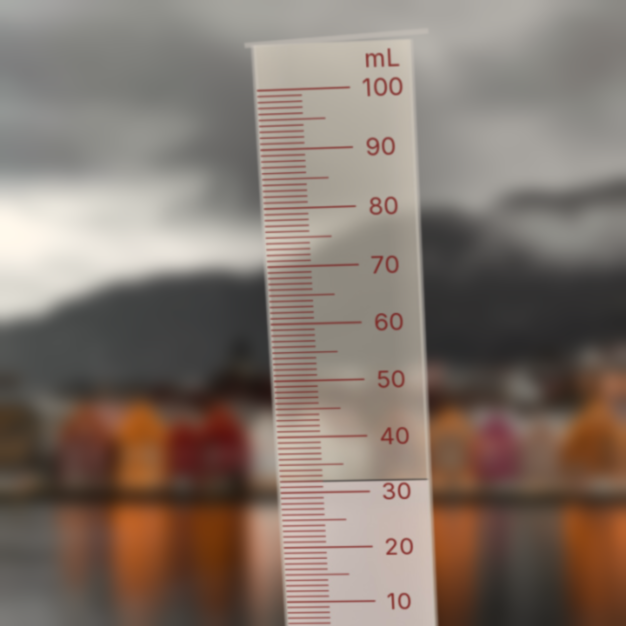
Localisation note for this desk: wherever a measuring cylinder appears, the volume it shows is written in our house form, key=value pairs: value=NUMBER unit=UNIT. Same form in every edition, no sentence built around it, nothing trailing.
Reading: value=32 unit=mL
